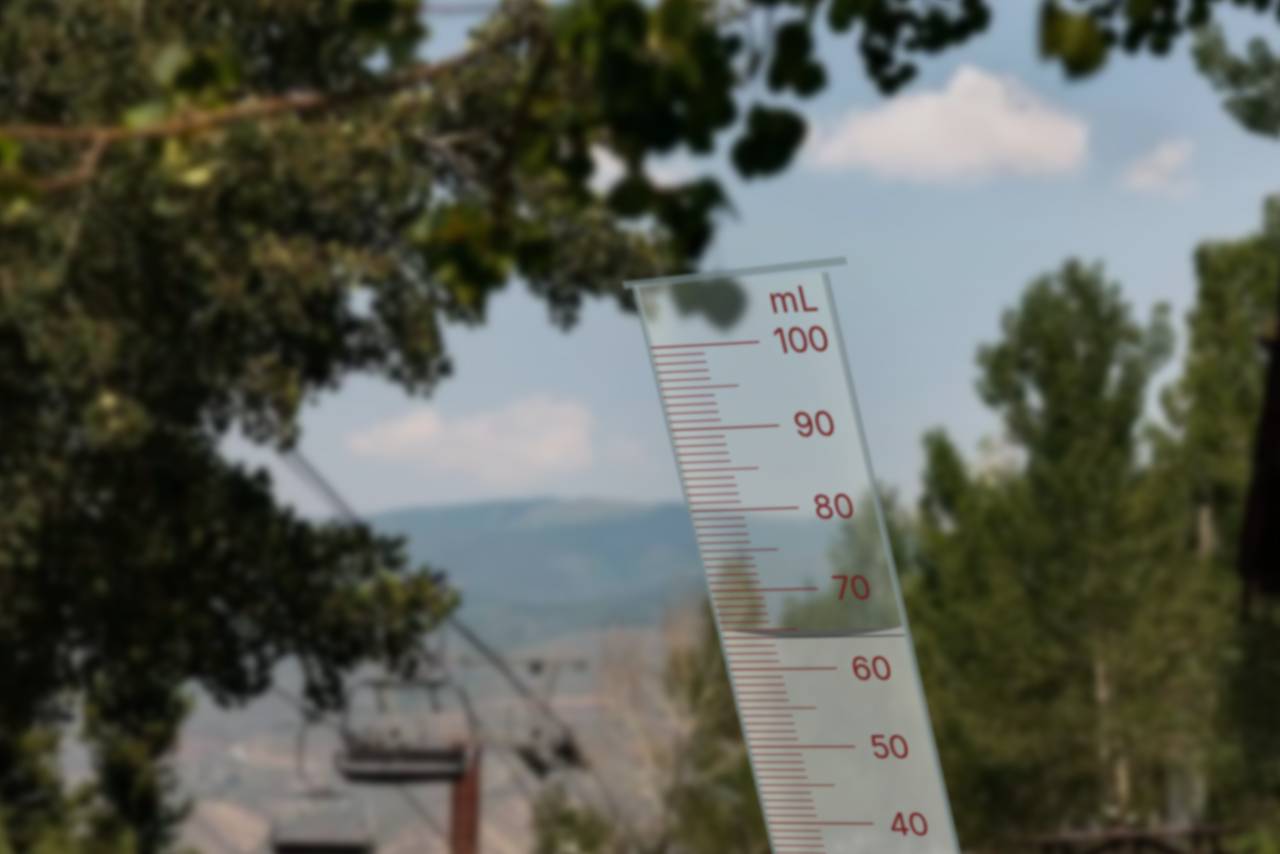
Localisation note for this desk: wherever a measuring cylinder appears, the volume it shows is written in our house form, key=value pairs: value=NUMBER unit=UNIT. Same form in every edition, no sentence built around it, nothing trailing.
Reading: value=64 unit=mL
